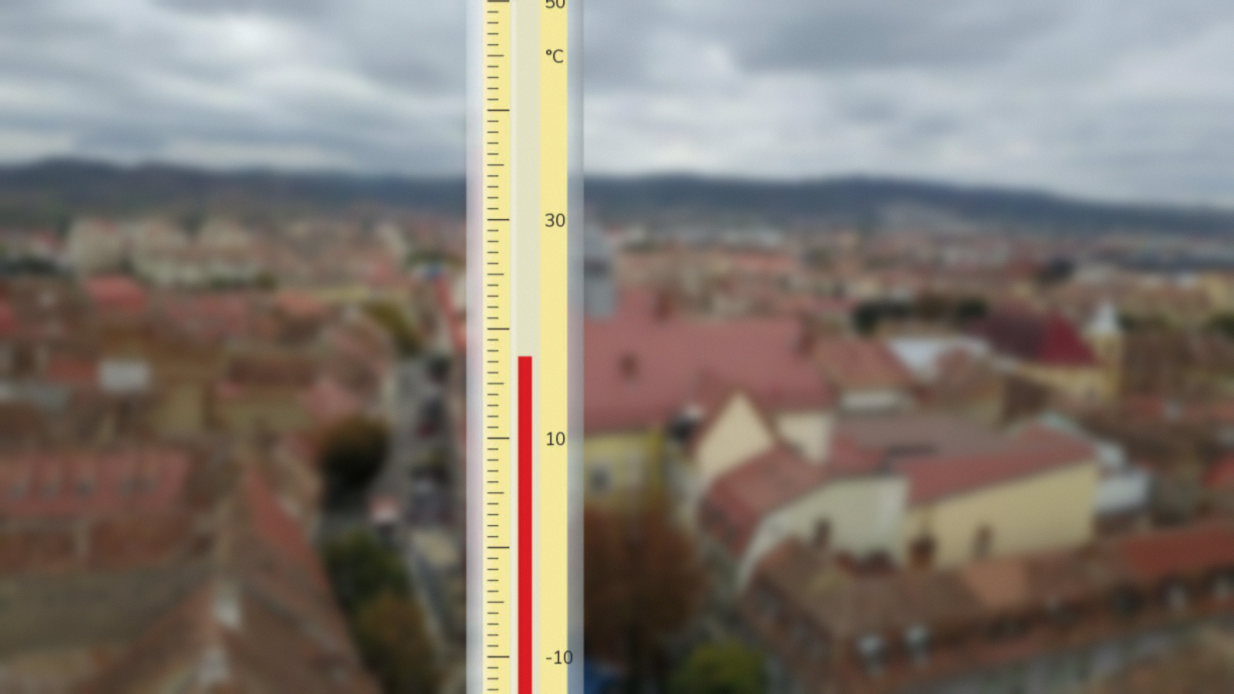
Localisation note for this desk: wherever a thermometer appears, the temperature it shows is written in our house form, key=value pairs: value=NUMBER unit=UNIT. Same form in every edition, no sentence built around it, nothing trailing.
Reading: value=17.5 unit=°C
